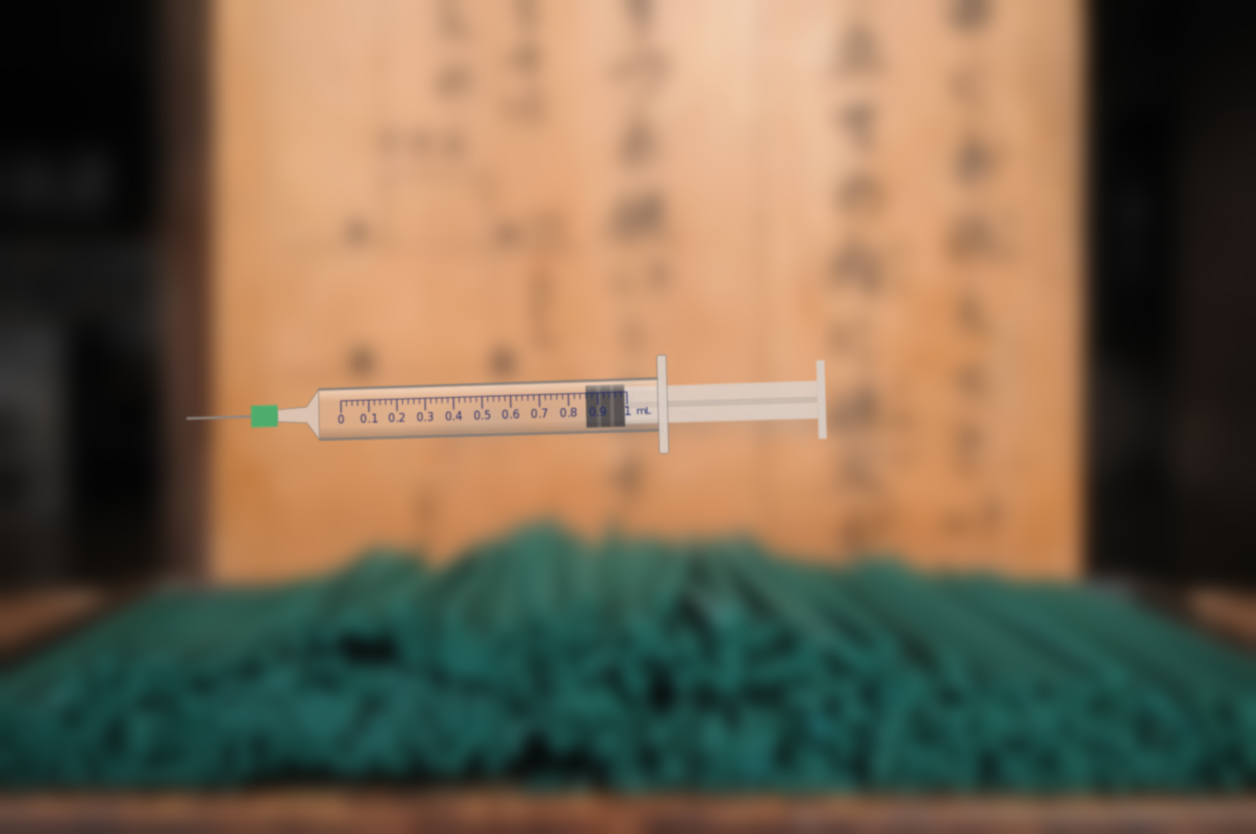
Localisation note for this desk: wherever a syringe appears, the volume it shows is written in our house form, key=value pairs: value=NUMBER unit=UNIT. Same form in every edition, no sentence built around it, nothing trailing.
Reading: value=0.86 unit=mL
